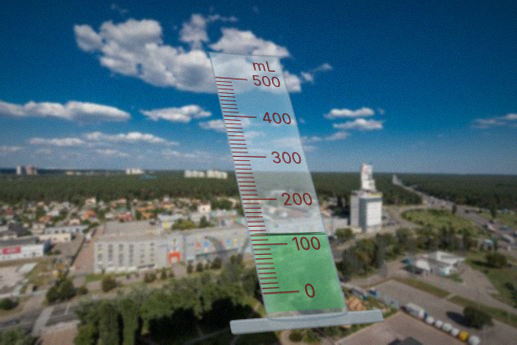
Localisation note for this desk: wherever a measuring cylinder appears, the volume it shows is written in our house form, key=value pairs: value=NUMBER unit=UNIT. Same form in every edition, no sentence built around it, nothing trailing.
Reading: value=120 unit=mL
